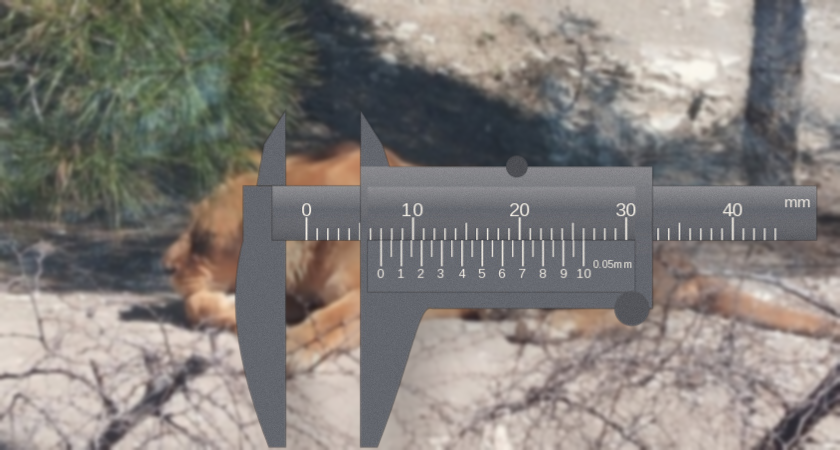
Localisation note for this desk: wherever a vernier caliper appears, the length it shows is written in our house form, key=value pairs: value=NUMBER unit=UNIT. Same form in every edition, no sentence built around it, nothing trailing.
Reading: value=7.0 unit=mm
